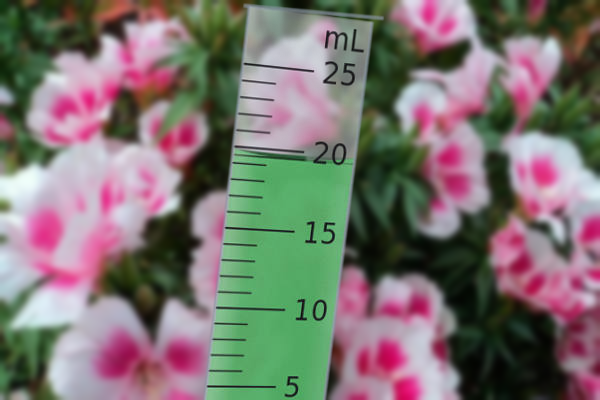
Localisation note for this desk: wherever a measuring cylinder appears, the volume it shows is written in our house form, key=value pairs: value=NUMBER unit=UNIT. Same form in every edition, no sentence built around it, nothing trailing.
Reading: value=19.5 unit=mL
